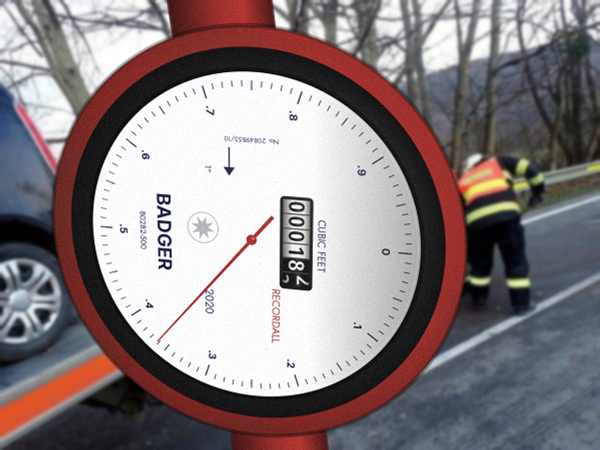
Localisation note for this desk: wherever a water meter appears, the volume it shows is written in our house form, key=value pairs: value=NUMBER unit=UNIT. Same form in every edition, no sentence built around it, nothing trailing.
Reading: value=182.36 unit=ft³
